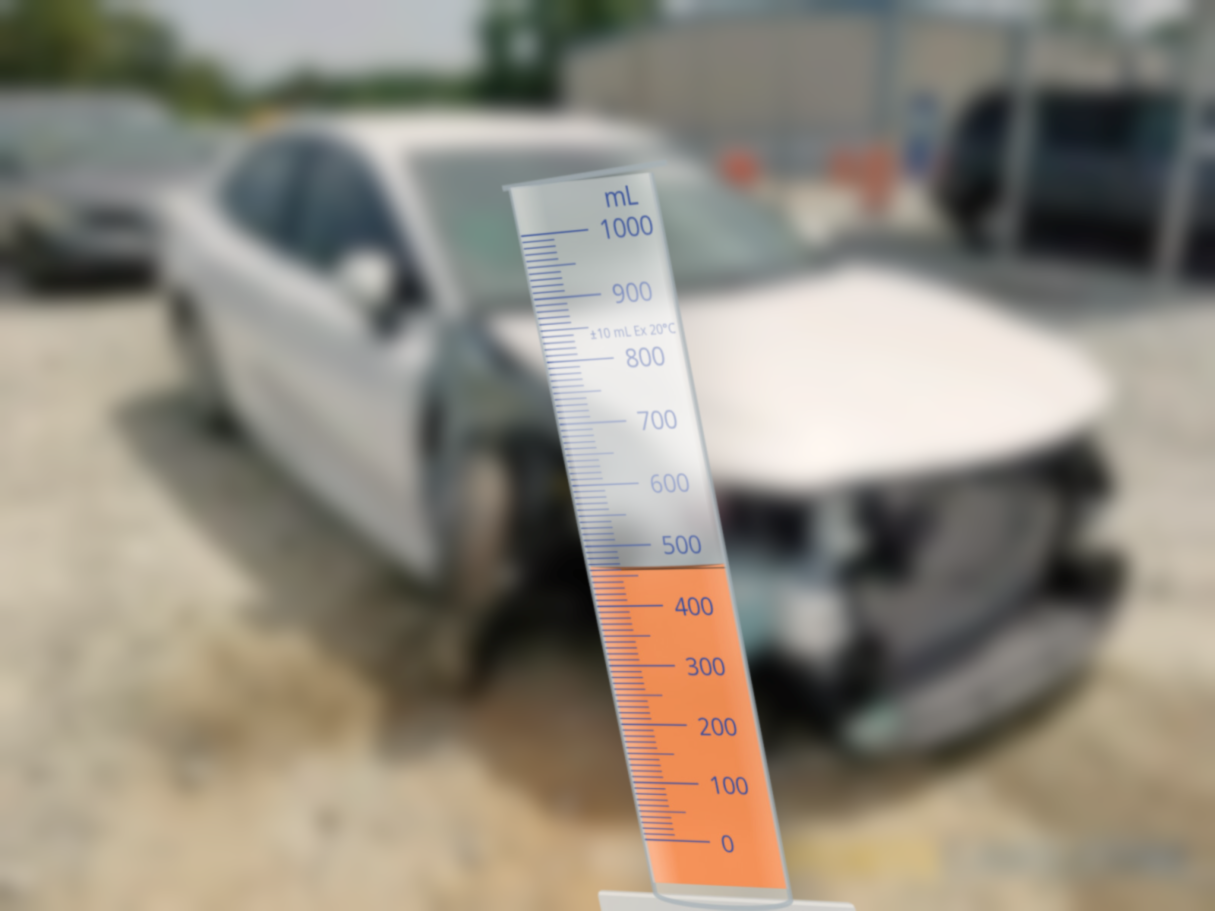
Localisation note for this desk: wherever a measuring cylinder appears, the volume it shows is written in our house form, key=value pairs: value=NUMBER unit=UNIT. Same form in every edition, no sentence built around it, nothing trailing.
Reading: value=460 unit=mL
